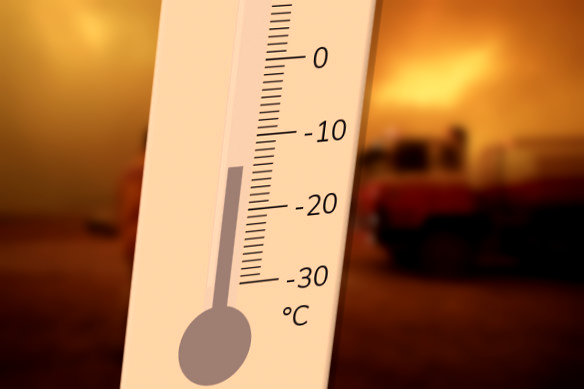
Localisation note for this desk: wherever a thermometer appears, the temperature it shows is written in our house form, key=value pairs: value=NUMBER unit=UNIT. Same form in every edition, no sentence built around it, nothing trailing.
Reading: value=-14 unit=°C
